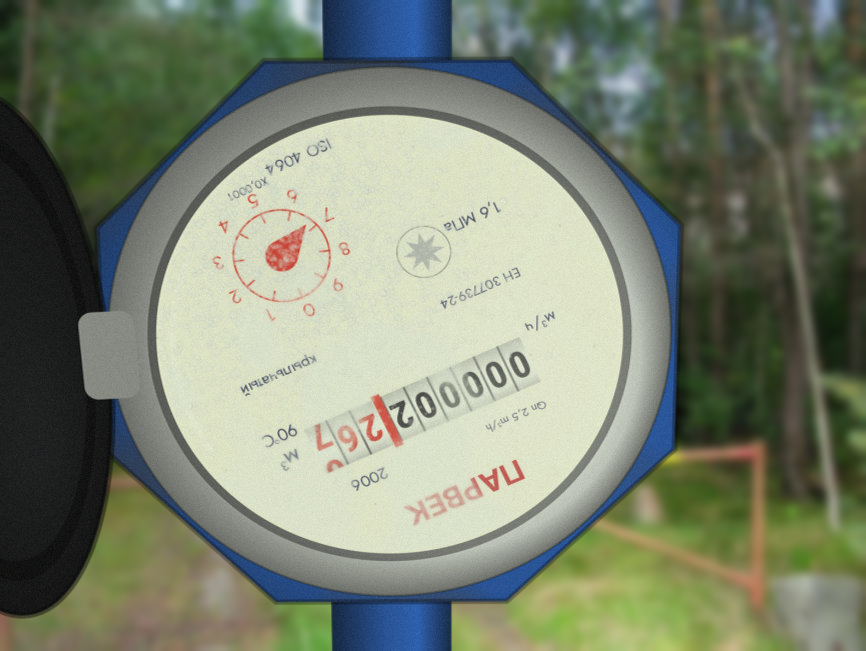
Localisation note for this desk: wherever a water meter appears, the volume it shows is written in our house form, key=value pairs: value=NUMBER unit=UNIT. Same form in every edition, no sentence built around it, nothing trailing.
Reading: value=2.2666 unit=m³
